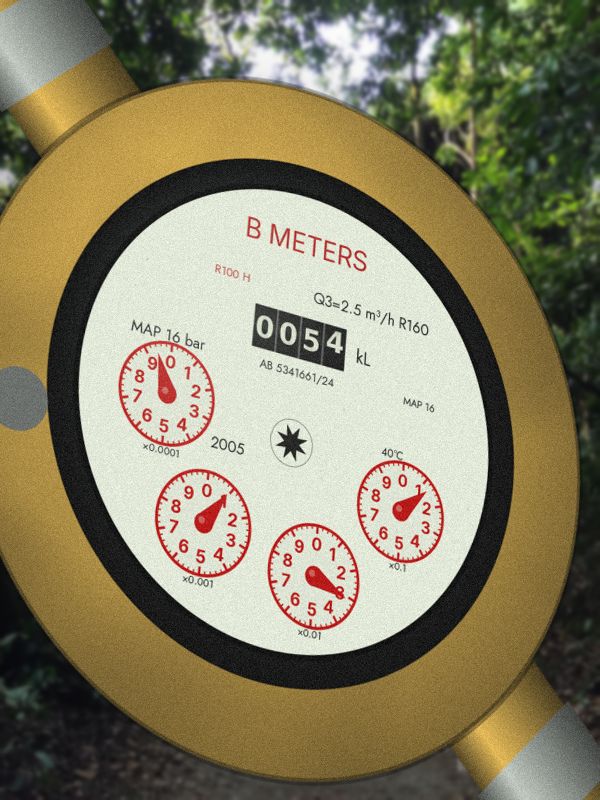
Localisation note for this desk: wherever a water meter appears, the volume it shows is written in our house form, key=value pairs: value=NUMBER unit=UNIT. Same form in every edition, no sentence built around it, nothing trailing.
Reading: value=54.1309 unit=kL
